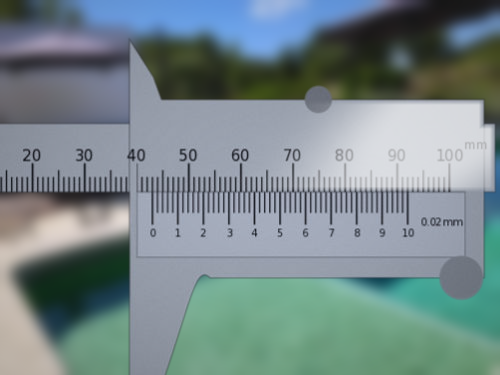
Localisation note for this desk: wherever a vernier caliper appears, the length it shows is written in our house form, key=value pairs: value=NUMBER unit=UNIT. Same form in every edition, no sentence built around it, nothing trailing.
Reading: value=43.0 unit=mm
